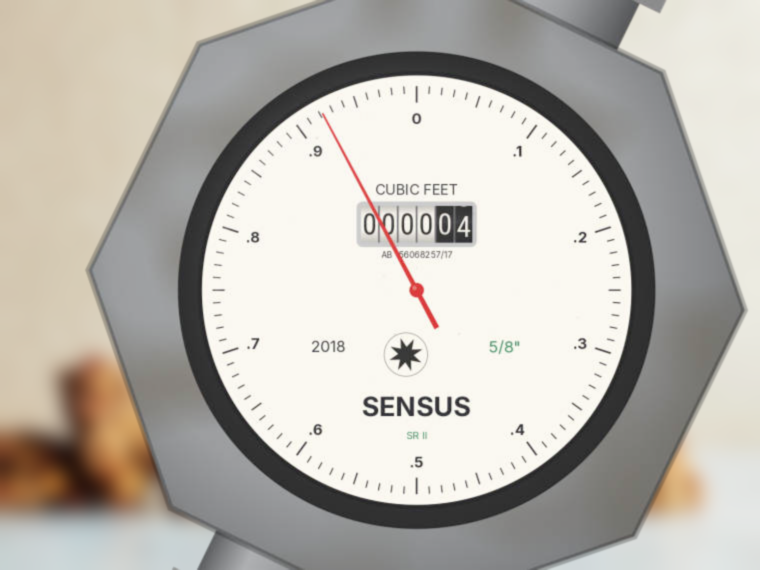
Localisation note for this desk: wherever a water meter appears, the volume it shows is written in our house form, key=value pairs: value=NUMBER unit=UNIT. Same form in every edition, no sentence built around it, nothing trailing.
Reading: value=3.92 unit=ft³
